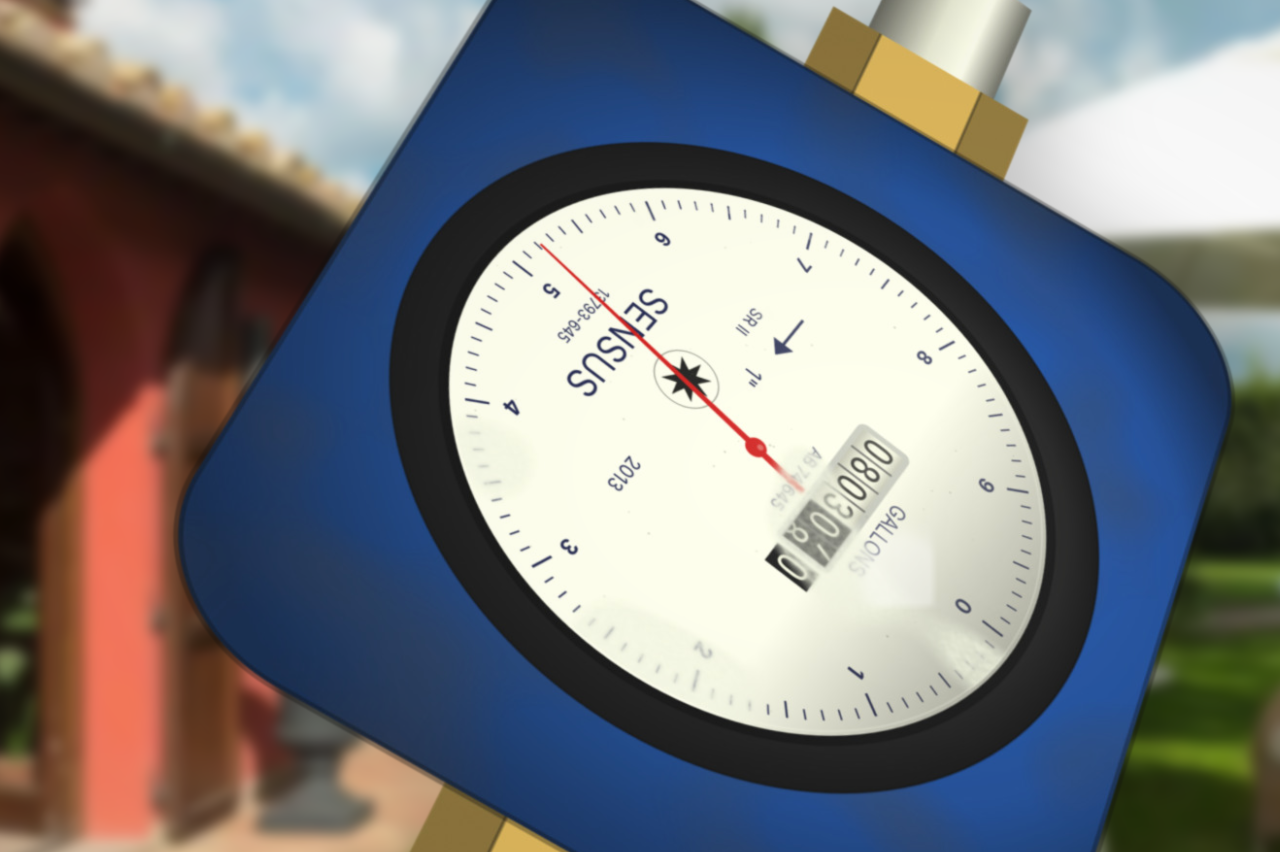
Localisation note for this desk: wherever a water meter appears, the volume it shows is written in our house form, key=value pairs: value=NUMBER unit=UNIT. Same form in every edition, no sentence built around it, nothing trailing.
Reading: value=803075.2 unit=gal
